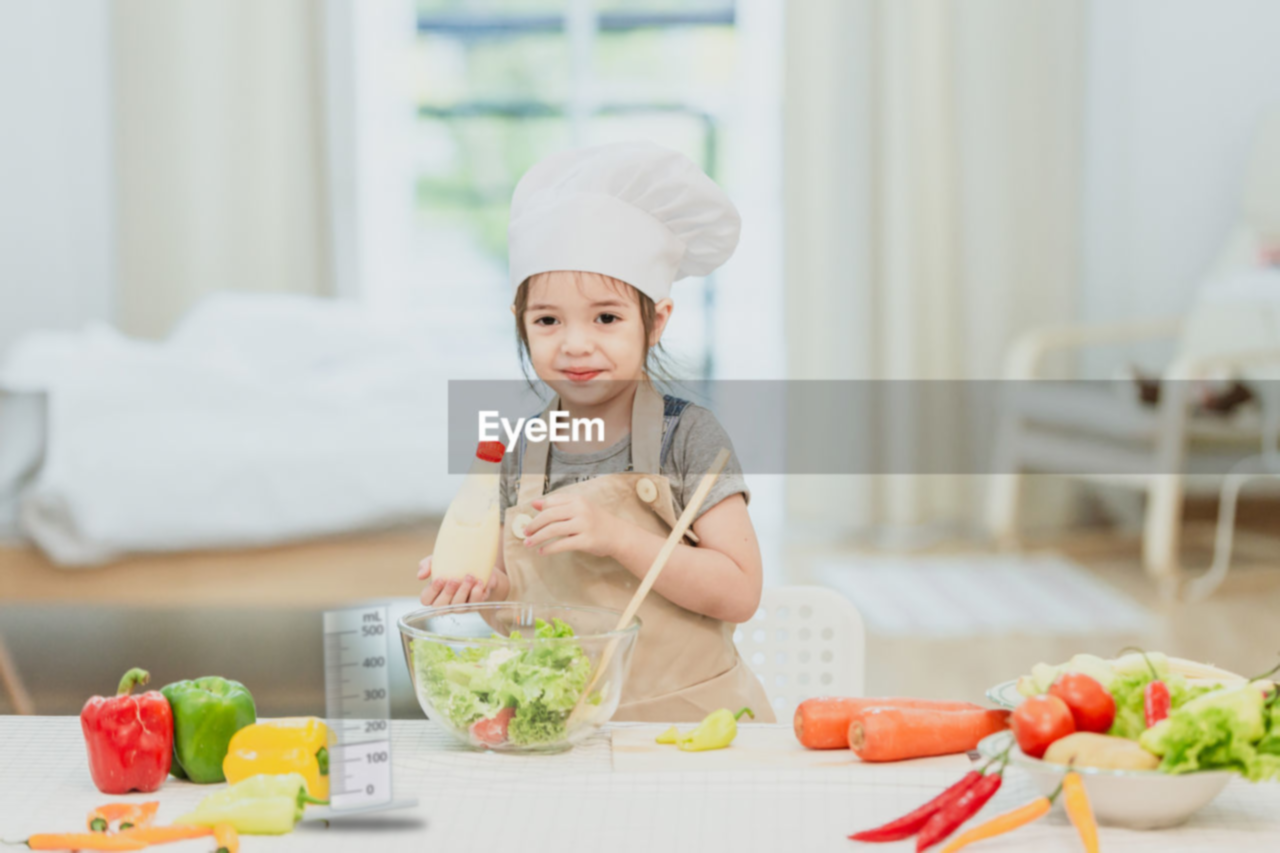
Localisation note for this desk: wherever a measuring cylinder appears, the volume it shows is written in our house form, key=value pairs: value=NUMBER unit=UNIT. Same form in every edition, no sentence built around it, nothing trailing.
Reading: value=150 unit=mL
